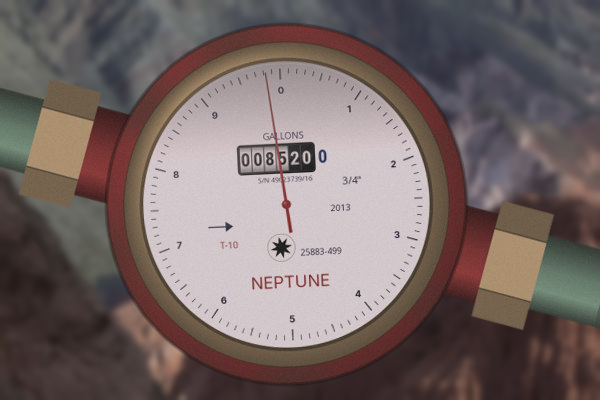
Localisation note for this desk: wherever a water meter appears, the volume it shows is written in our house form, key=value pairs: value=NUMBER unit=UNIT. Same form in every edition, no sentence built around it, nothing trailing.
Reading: value=85199.8 unit=gal
